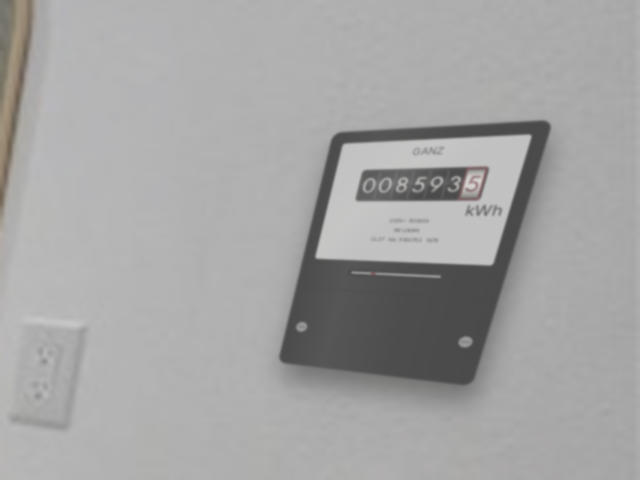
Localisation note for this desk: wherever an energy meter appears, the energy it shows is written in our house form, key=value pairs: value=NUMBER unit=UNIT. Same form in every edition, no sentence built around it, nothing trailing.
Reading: value=8593.5 unit=kWh
